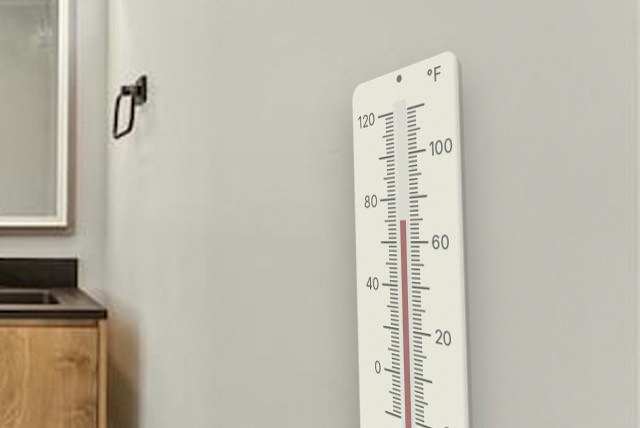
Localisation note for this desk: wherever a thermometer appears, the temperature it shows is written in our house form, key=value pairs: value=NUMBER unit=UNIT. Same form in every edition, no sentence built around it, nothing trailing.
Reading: value=70 unit=°F
